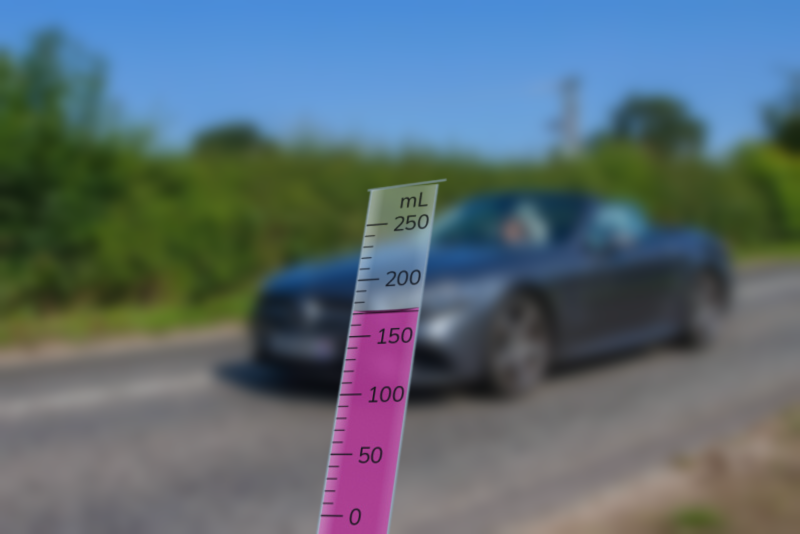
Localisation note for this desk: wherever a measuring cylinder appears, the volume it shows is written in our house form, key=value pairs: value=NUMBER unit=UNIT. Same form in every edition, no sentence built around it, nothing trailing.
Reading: value=170 unit=mL
